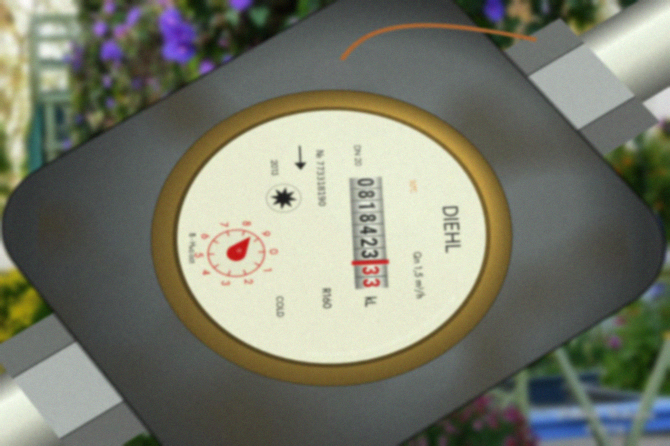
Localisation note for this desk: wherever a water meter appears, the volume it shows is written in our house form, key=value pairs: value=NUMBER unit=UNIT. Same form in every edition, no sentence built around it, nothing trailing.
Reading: value=818423.338 unit=kL
